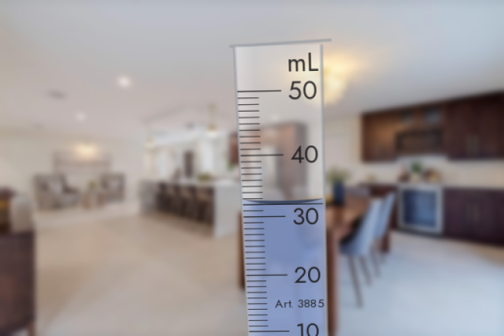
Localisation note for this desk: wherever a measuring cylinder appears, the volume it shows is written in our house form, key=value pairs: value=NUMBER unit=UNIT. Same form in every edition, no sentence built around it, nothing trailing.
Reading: value=32 unit=mL
